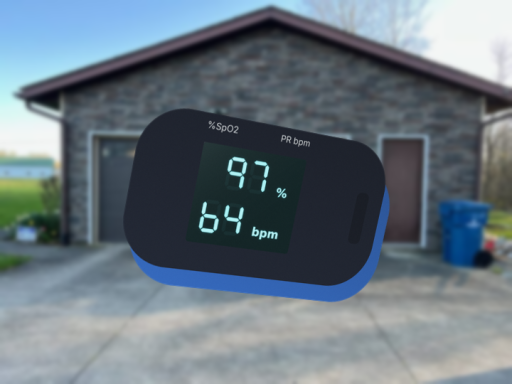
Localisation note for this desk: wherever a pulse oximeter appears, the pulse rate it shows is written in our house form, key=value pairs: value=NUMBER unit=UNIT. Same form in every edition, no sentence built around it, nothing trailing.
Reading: value=64 unit=bpm
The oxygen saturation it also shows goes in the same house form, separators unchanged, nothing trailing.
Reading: value=97 unit=%
